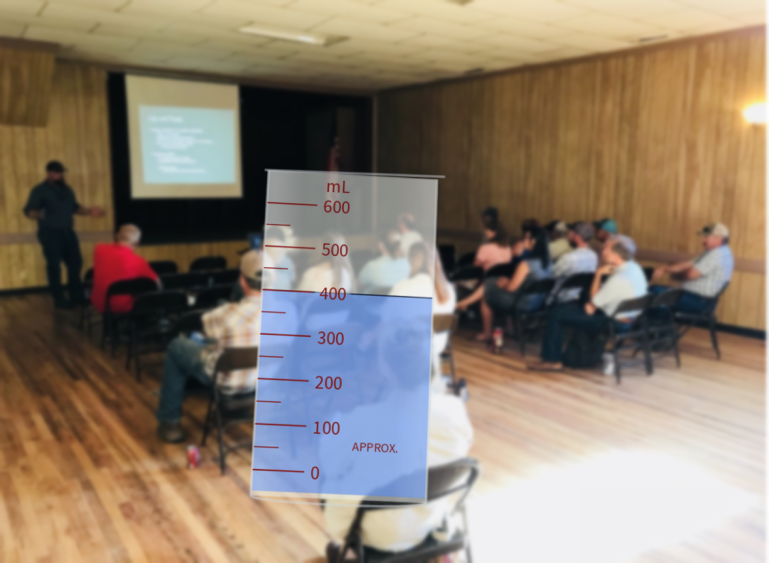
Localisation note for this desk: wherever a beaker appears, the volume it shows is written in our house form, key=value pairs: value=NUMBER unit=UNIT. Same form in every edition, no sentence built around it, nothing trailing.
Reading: value=400 unit=mL
